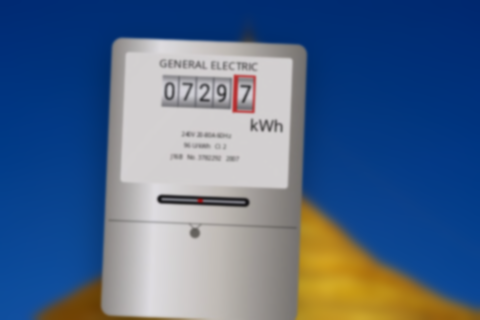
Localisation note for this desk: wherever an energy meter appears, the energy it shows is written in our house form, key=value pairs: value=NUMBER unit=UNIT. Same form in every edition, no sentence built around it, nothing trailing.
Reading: value=729.7 unit=kWh
